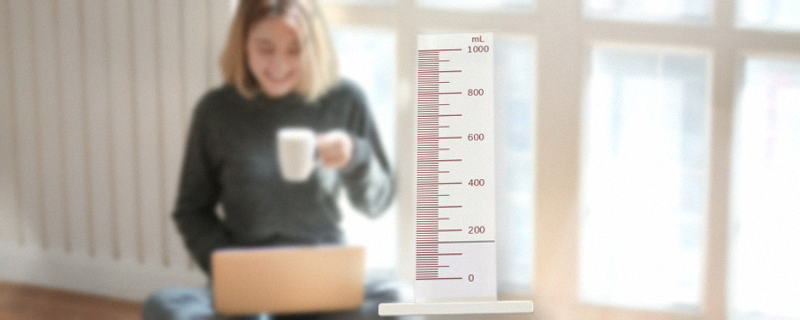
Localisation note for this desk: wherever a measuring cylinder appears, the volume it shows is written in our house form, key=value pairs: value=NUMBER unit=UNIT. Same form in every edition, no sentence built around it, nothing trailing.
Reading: value=150 unit=mL
